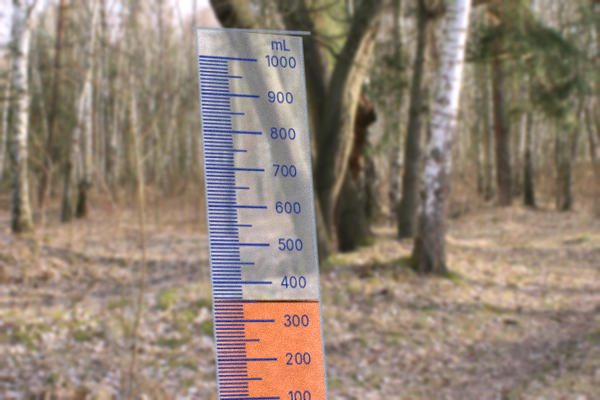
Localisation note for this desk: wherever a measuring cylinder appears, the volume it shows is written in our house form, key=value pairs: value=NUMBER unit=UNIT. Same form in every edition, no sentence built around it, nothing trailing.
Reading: value=350 unit=mL
